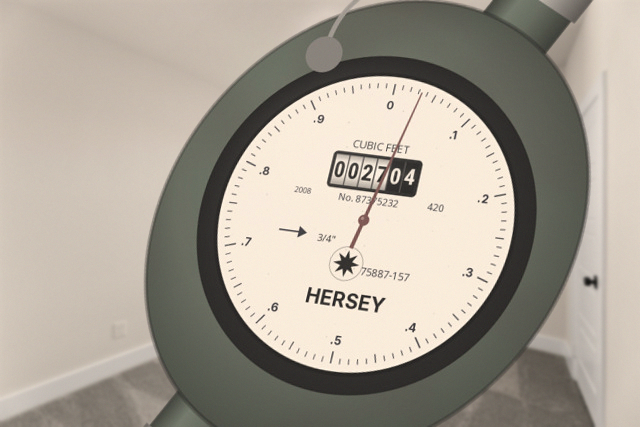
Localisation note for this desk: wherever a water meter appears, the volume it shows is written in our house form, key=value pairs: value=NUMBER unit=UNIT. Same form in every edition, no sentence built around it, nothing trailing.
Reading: value=2704.03 unit=ft³
